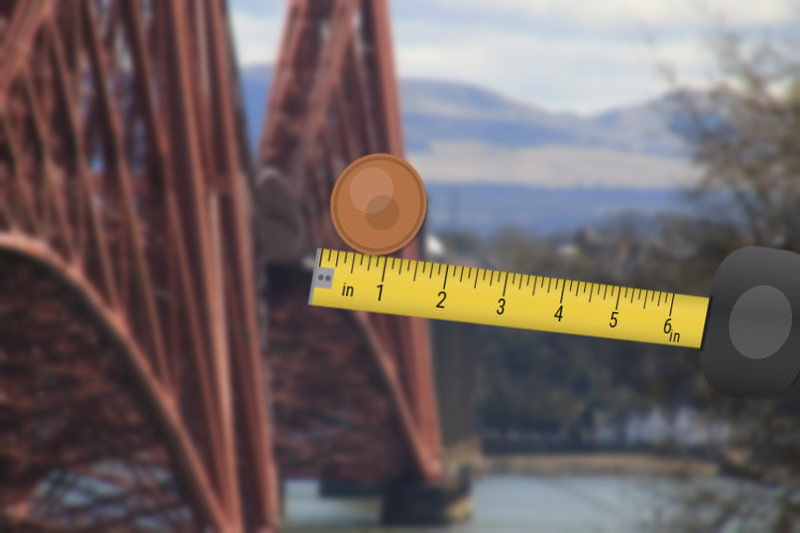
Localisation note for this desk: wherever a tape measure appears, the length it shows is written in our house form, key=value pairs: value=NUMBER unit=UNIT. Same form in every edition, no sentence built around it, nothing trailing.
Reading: value=1.5 unit=in
